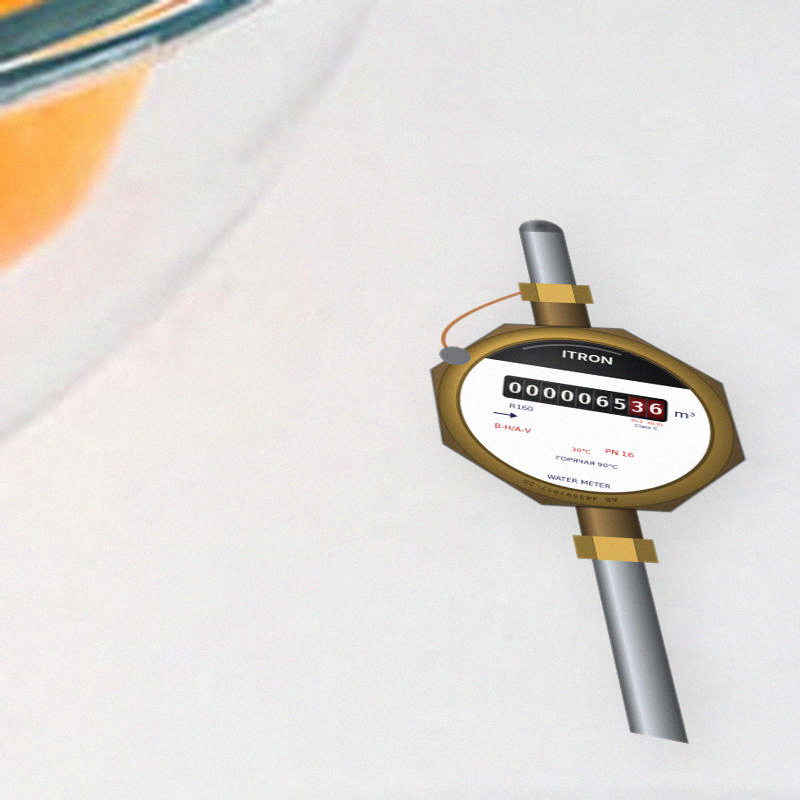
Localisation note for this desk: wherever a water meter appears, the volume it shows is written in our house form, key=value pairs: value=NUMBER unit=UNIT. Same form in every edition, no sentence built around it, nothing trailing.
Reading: value=65.36 unit=m³
